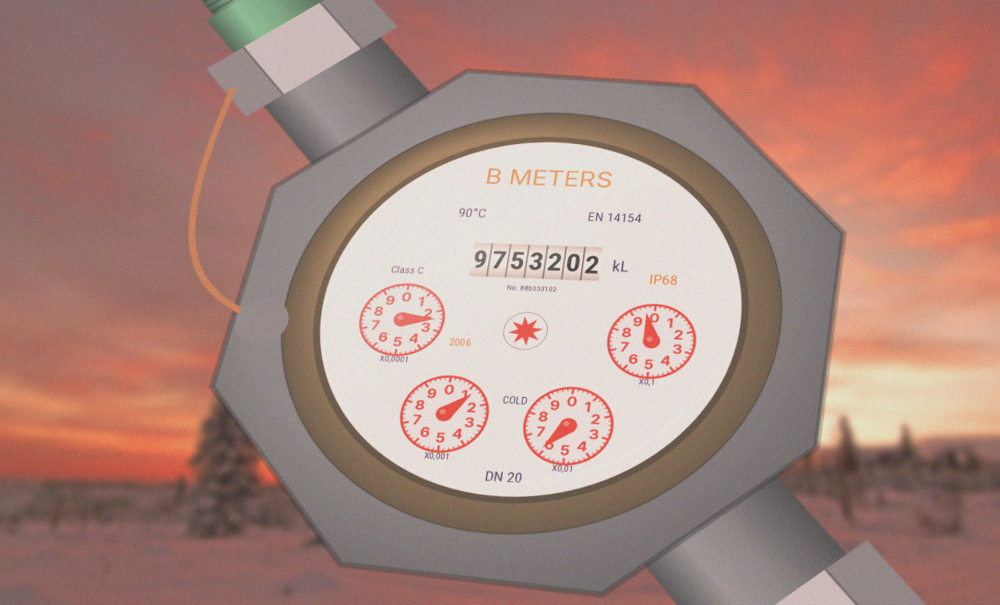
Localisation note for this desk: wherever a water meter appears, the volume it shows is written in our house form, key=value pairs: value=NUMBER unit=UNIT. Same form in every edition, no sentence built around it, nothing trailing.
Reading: value=9753201.9612 unit=kL
